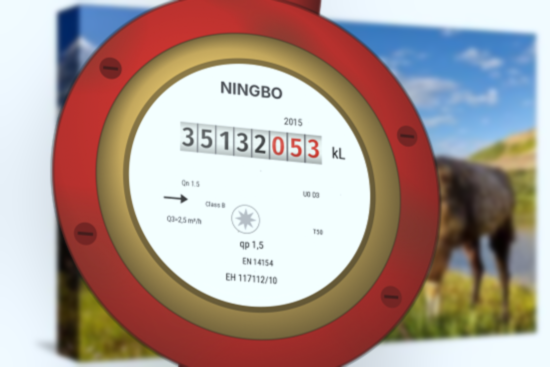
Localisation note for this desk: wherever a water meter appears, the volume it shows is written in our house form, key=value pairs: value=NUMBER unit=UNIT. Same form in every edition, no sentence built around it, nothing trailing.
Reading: value=35132.053 unit=kL
